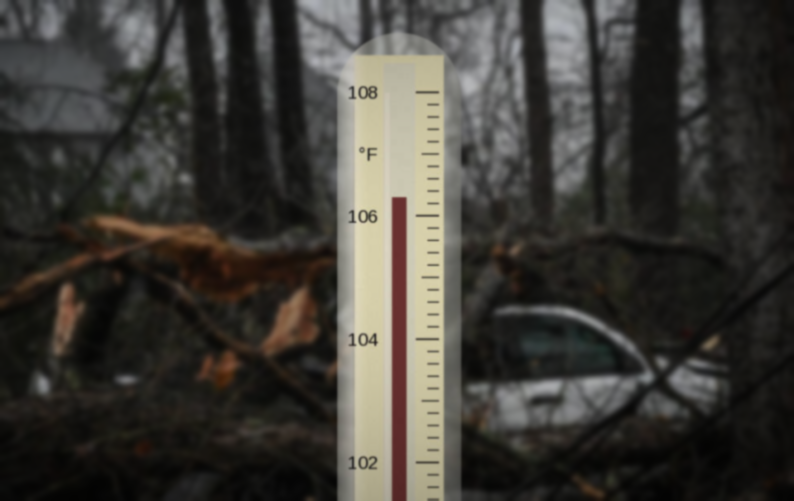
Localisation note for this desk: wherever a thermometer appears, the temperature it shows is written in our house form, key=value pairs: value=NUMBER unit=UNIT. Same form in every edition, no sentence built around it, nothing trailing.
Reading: value=106.3 unit=°F
